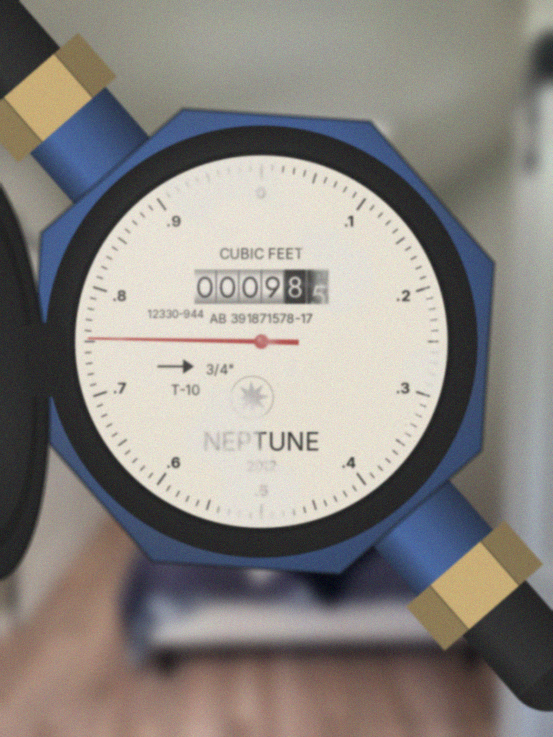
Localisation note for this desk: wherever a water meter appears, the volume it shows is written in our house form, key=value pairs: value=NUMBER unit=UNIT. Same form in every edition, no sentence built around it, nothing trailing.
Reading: value=984.75 unit=ft³
